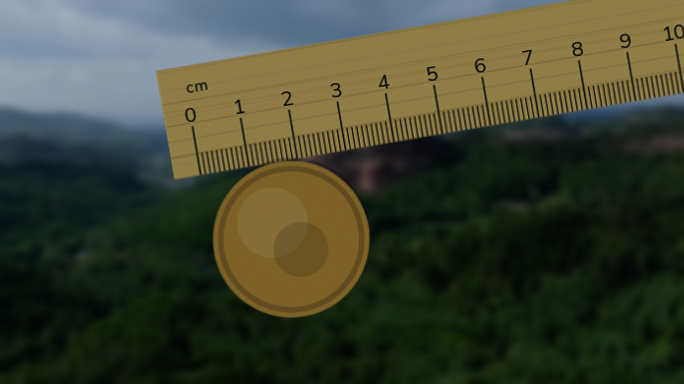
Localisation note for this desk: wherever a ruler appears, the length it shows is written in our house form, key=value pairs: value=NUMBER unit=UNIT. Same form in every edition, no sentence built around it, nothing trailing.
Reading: value=3.2 unit=cm
